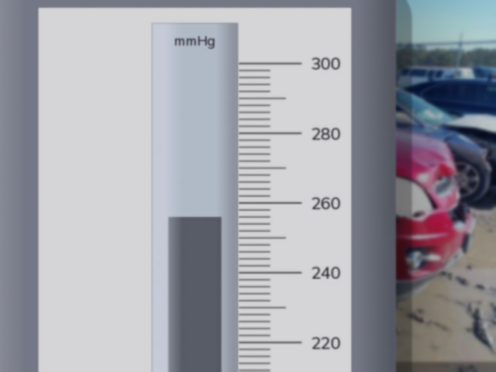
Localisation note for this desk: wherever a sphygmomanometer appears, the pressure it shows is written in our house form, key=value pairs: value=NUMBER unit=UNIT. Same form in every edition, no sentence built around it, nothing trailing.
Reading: value=256 unit=mmHg
